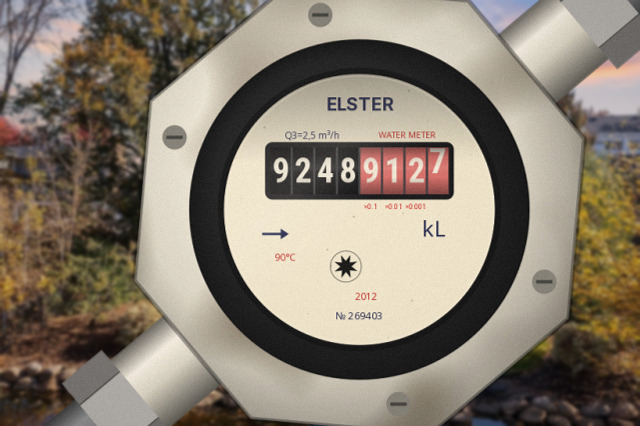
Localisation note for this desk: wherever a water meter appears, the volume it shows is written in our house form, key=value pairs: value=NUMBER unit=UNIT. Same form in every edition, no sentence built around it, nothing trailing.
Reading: value=9248.9127 unit=kL
